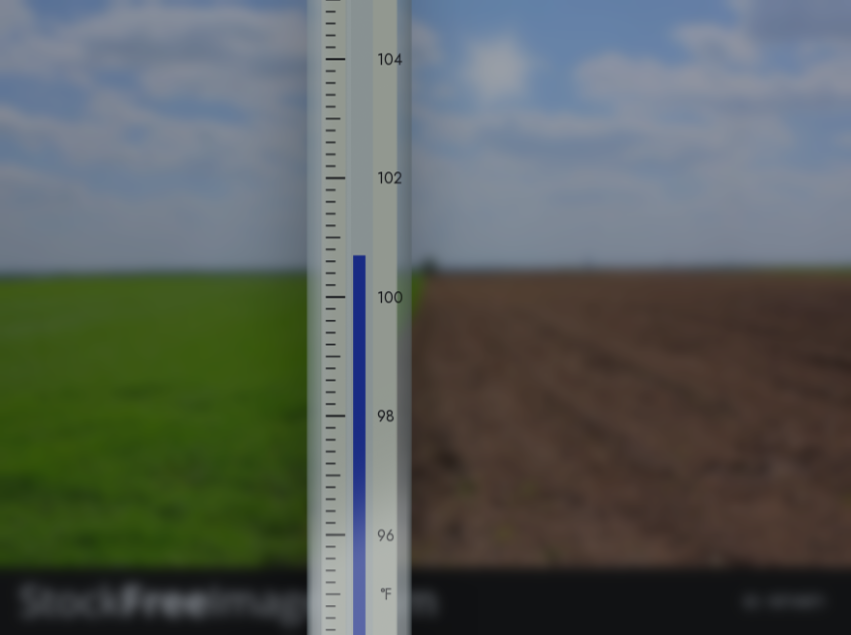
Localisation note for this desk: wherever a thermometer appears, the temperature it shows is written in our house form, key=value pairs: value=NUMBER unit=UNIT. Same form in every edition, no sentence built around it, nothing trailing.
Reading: value=100.7 unit=°F
